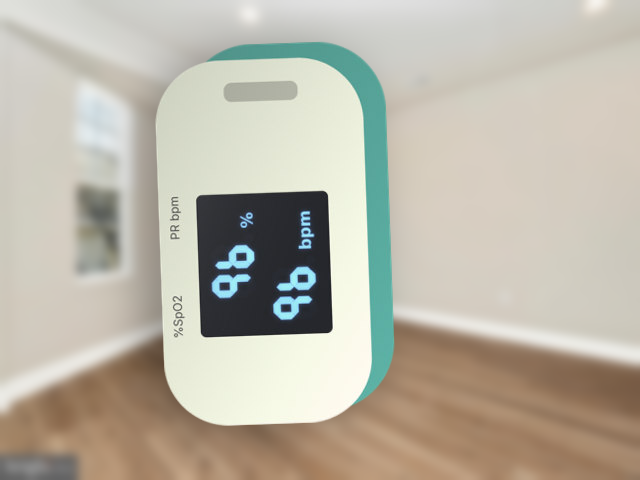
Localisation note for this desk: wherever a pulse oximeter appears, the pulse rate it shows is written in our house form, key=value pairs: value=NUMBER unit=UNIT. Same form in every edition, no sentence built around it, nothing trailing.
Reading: value=96 unit=bpm
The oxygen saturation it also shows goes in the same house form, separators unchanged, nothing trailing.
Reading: value=96 unit=%
